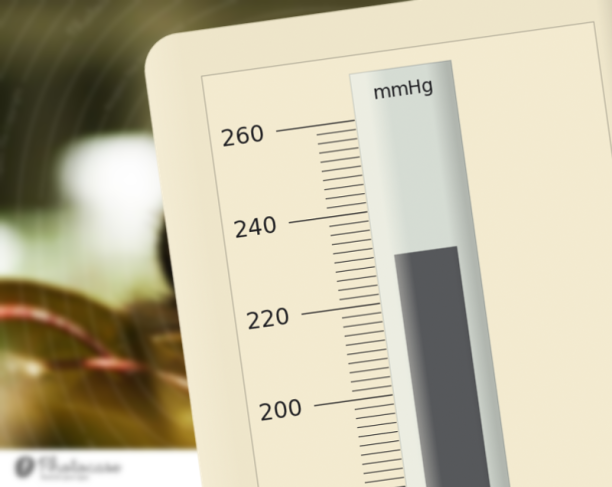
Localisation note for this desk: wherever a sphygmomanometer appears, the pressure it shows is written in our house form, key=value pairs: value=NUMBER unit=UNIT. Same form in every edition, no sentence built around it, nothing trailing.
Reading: value=230 unit=mmHg
